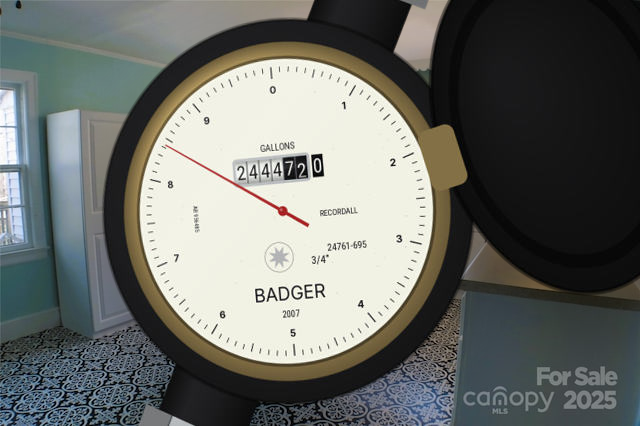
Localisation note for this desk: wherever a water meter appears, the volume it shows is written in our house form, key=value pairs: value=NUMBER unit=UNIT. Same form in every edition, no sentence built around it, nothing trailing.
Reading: value=2444718.4 unit=gal
